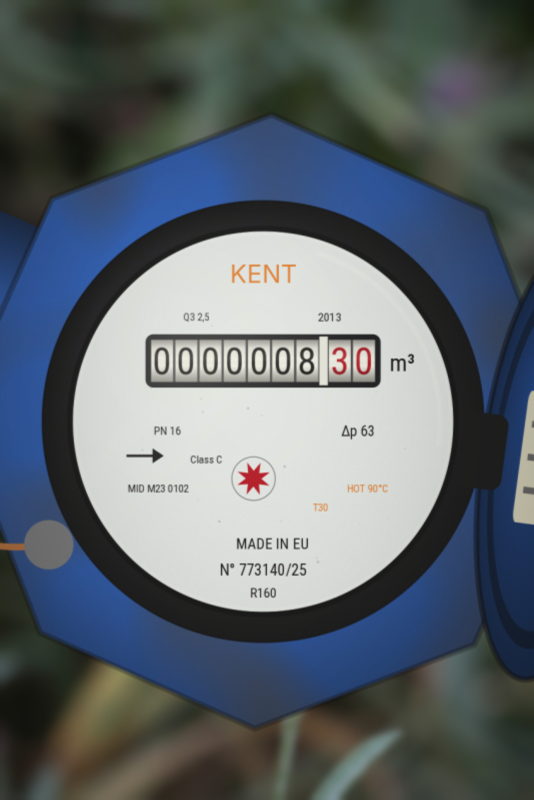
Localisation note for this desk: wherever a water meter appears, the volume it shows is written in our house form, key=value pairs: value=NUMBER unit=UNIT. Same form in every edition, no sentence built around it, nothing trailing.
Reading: value=8.30 unit=m³
